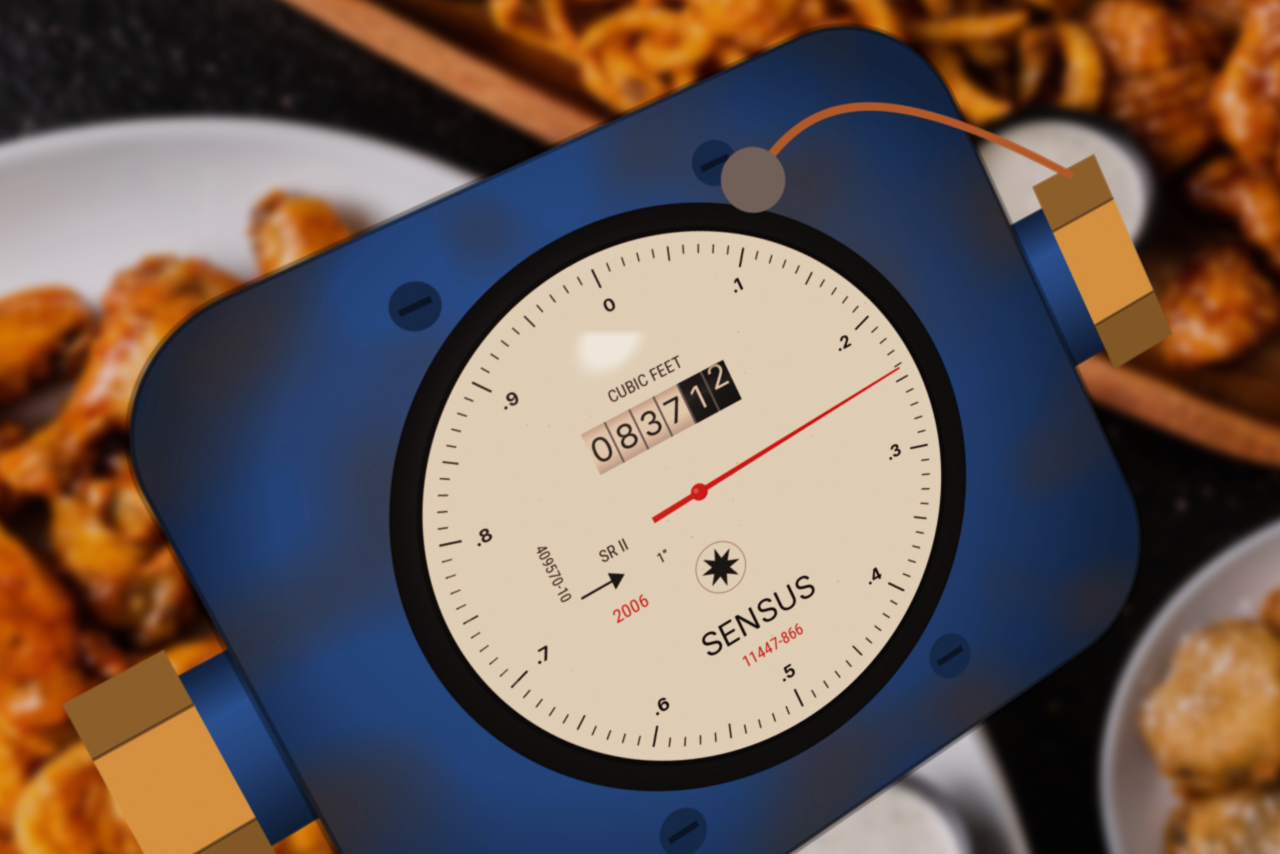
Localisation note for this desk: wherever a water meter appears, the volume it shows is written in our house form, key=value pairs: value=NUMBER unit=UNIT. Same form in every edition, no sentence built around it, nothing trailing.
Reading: value=83712.24 unit=ft³
